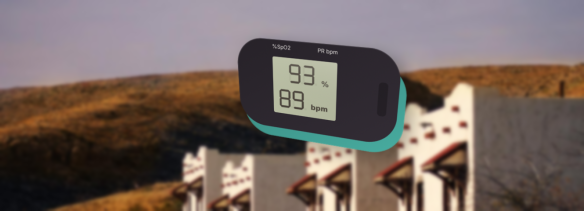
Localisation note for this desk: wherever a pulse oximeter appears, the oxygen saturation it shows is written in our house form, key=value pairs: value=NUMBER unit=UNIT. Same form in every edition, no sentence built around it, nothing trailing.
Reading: value=93 unit=%
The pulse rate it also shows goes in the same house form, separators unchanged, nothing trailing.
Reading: value=89 unit=bpm
